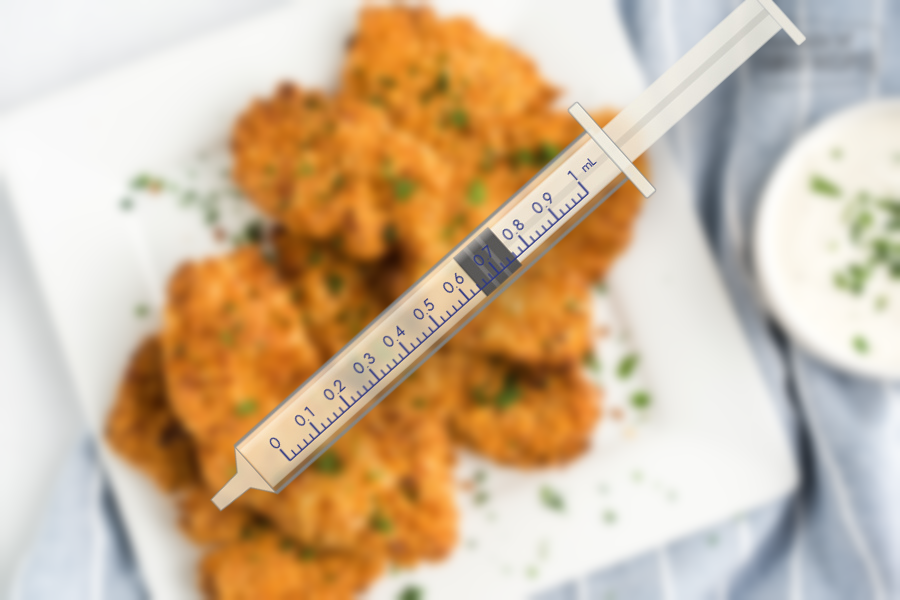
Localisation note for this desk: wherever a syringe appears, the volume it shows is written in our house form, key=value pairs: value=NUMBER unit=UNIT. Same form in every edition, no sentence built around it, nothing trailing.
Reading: value=0.64 unit=mL
